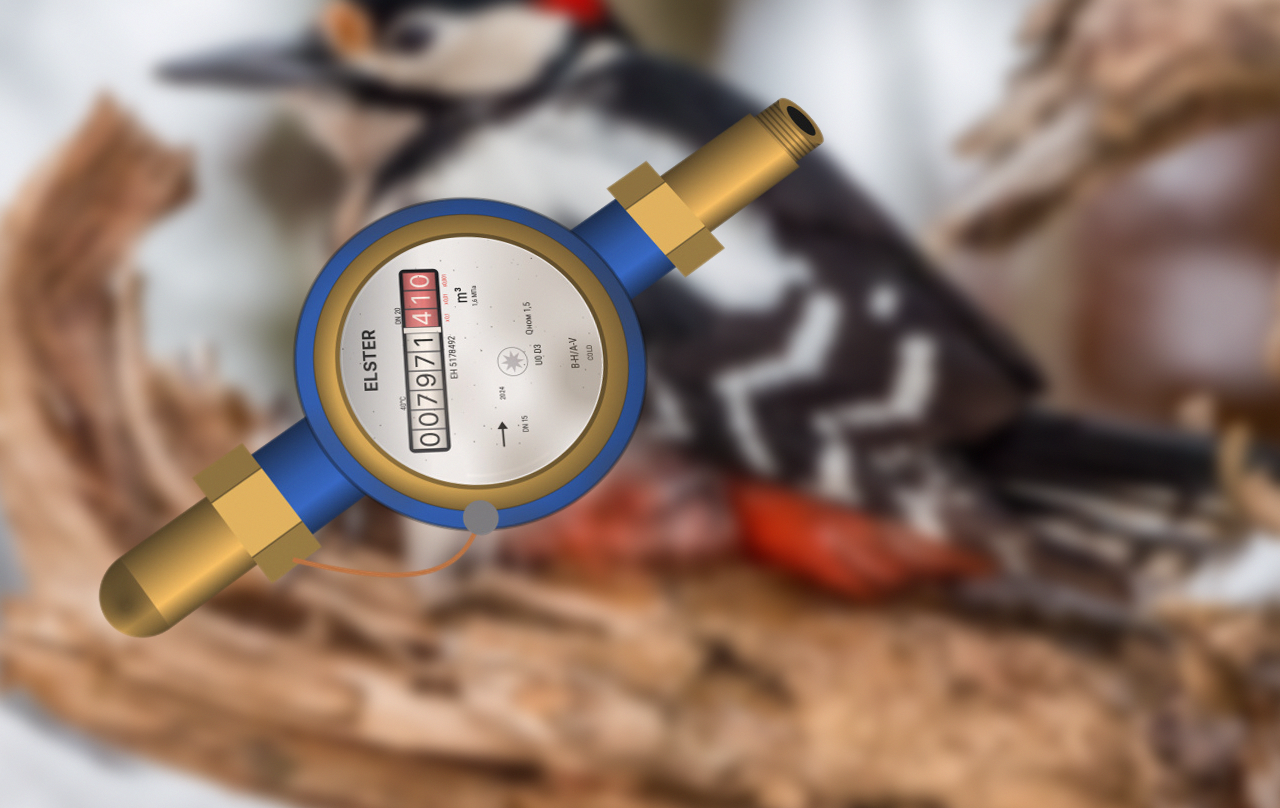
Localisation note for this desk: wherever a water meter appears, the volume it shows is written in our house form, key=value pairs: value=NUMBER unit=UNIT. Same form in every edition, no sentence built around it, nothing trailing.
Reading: value=7971.410 unit=m³
